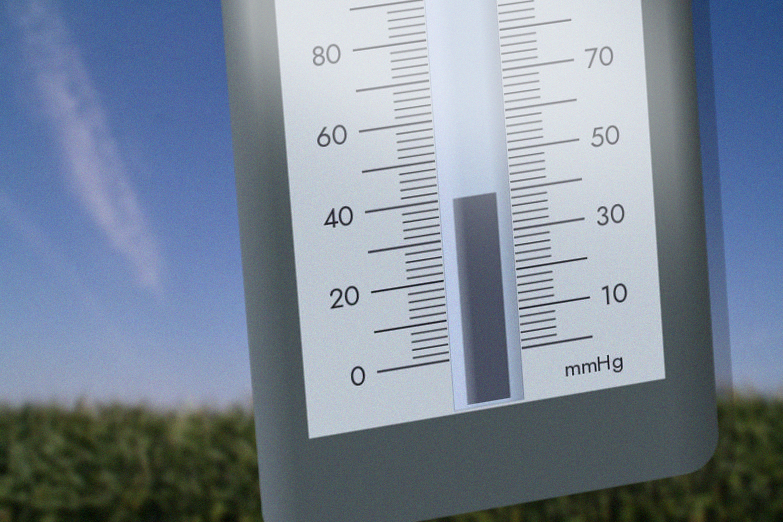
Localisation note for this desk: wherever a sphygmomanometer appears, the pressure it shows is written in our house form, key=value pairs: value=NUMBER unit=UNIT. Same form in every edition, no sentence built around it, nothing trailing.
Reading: value=40 unit=mmHg
